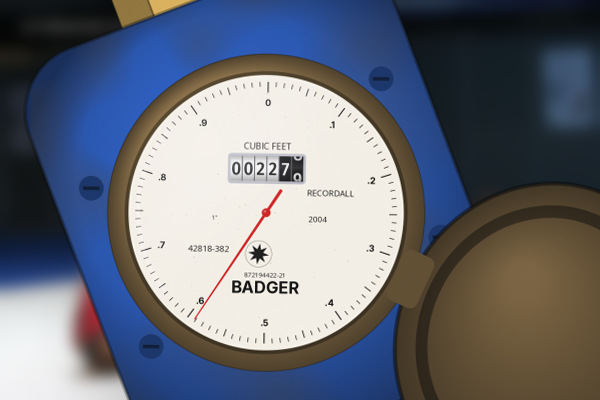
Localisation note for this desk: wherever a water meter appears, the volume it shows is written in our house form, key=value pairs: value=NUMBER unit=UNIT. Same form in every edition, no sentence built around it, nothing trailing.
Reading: value=2278.59 unit=ft³
